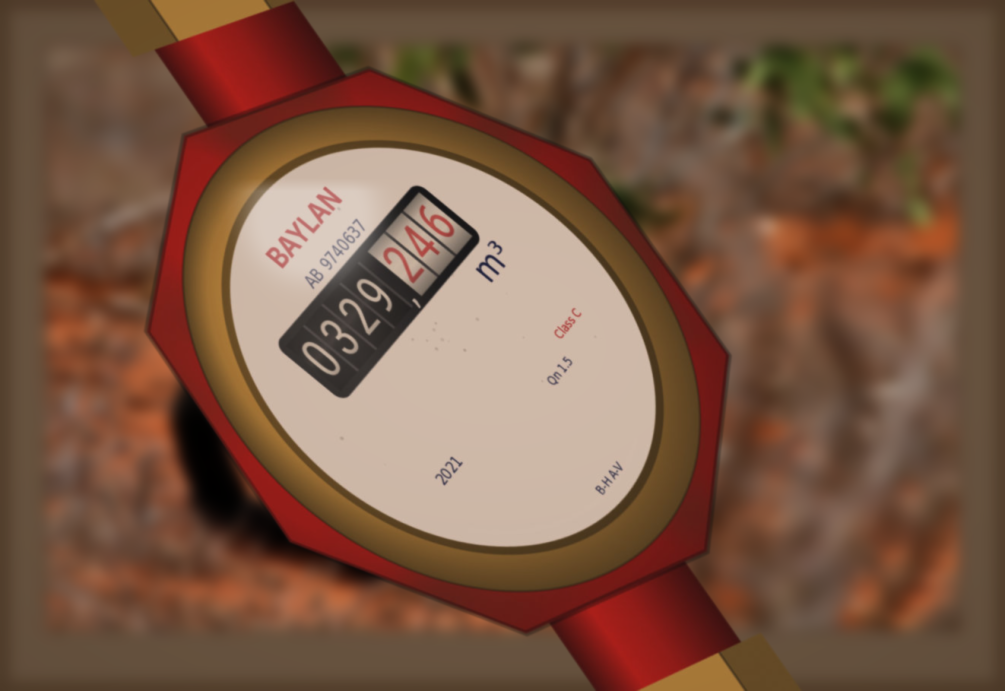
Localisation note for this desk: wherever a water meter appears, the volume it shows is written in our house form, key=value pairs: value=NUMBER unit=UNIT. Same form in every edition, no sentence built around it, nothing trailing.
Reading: value=329.246 unit=m³
